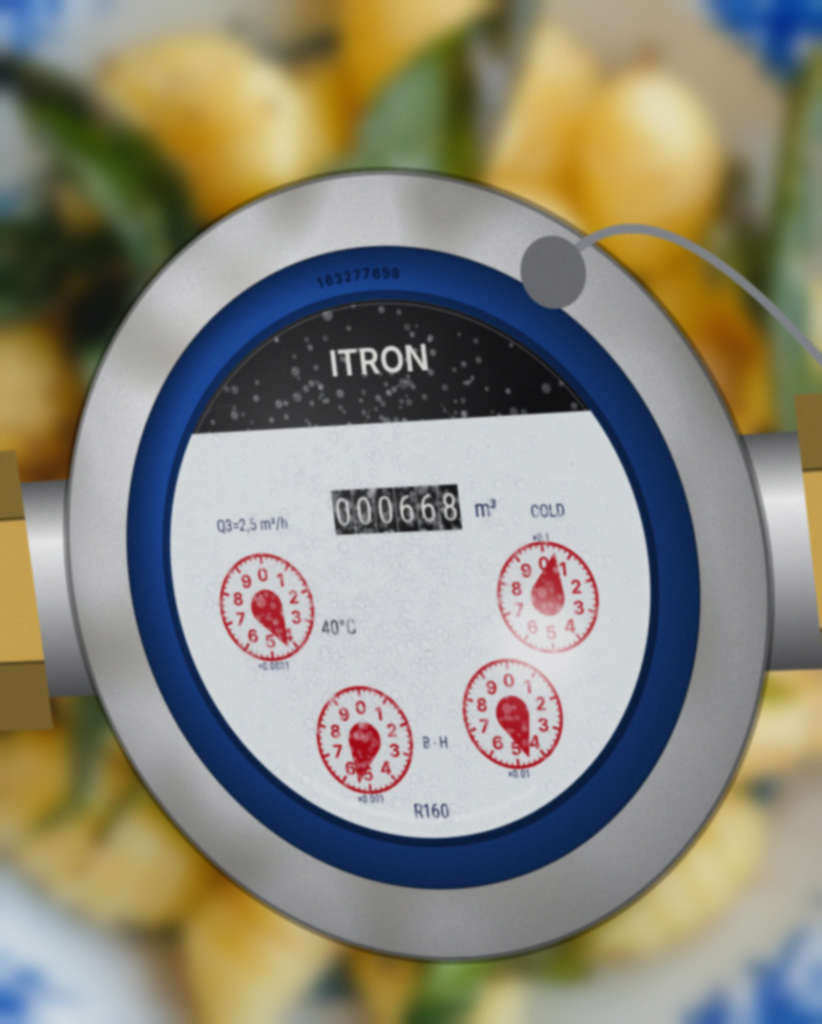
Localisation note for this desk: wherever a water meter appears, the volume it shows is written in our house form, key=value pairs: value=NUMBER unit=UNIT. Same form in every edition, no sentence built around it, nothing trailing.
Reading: value=668.0454 unit=m³
